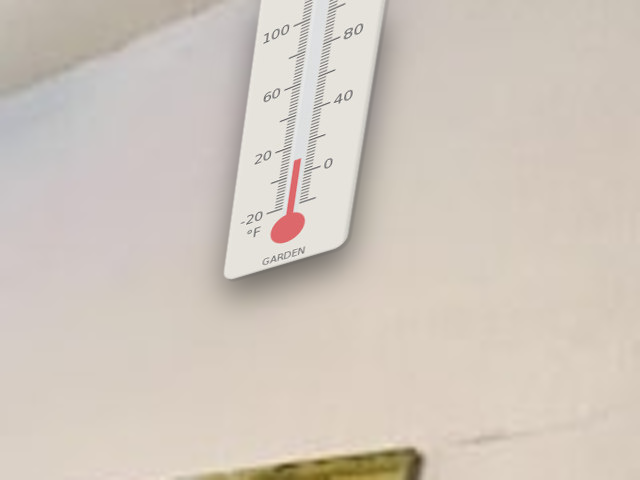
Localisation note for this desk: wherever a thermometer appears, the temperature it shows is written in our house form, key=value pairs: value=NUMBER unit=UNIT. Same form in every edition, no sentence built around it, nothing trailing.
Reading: value=10 unit=°F
